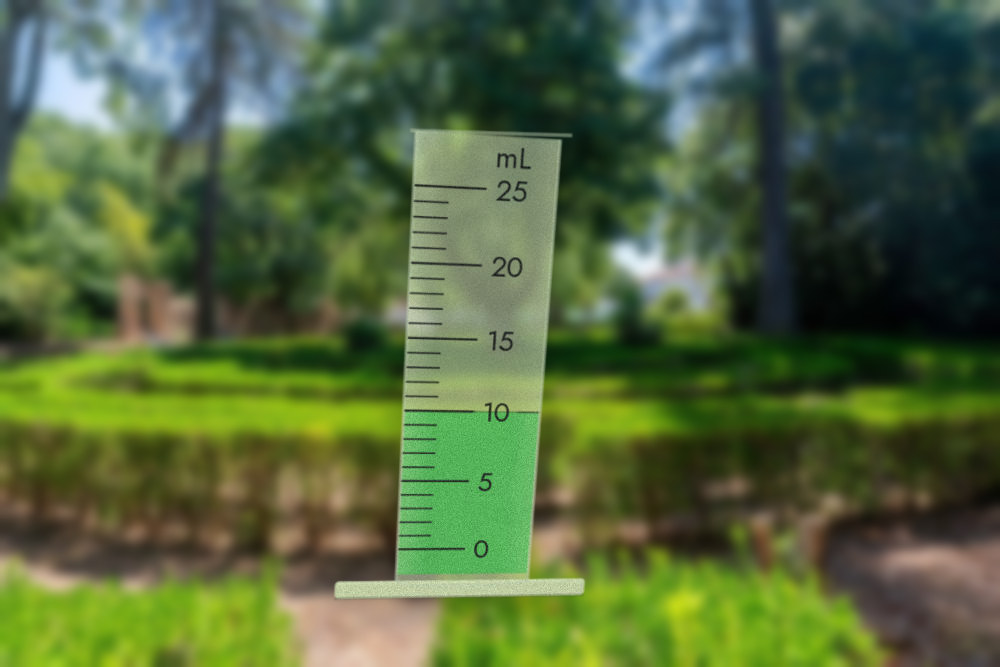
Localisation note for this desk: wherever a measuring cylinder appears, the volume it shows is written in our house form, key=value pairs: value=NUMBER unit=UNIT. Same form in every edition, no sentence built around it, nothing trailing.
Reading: value=10 unit=mL
